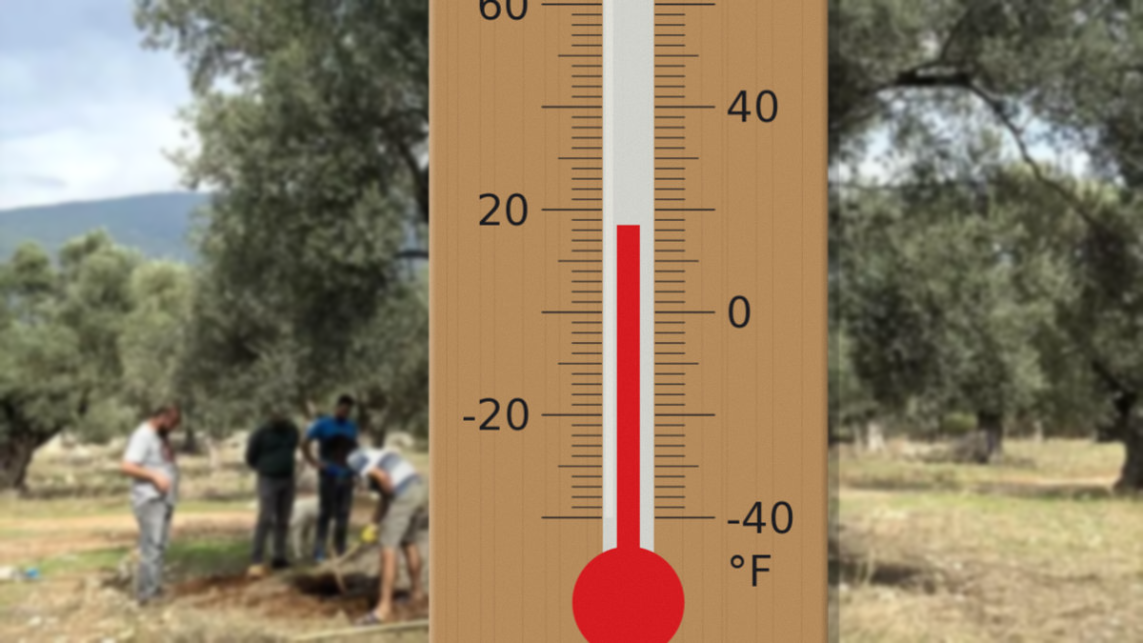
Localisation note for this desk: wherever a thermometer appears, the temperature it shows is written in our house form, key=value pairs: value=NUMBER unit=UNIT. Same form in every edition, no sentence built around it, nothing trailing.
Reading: value=17 unit=°F
